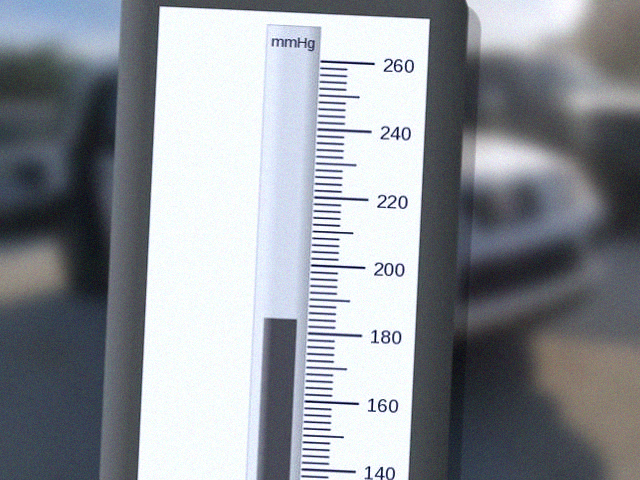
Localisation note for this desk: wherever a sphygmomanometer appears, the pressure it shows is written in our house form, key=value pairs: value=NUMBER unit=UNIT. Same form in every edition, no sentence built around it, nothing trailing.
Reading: value=184 unit=mmHg
